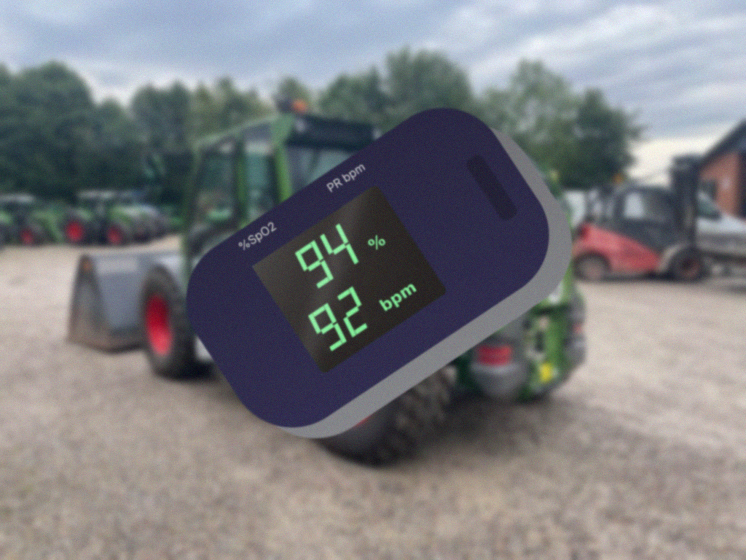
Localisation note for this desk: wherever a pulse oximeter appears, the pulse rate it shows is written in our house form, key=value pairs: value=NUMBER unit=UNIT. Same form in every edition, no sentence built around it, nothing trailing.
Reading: value=92 unit=bpm
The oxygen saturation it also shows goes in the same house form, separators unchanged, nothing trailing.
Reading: value=94 unit=%
